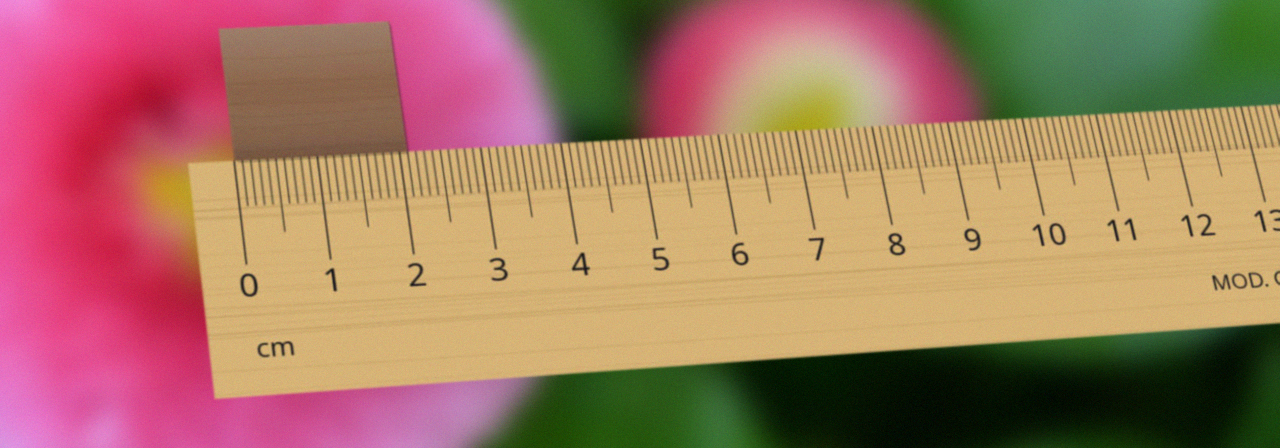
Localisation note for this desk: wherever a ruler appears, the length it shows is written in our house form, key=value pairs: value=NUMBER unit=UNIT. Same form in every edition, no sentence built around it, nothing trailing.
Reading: value=2.1 unit=cm
